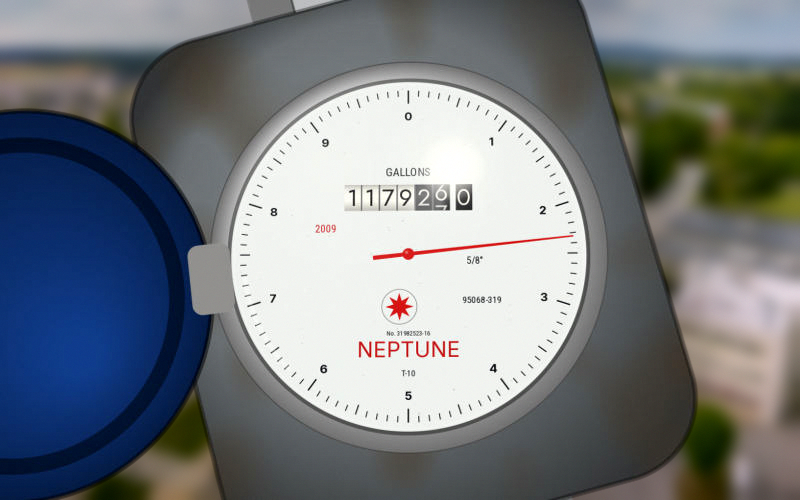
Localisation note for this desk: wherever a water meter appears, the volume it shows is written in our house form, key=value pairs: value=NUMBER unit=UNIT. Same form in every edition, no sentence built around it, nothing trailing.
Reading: value=1179262.3 unit=gal
